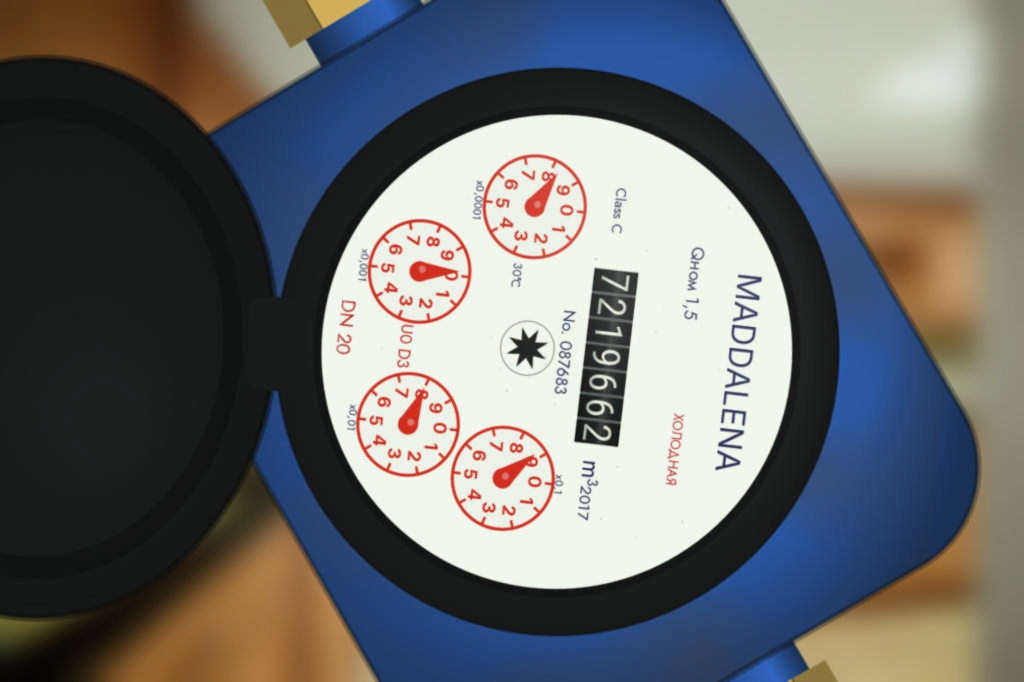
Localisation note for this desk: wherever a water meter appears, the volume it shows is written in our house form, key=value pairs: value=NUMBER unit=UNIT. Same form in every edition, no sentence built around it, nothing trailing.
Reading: value=7219662.8798 unit=m³
